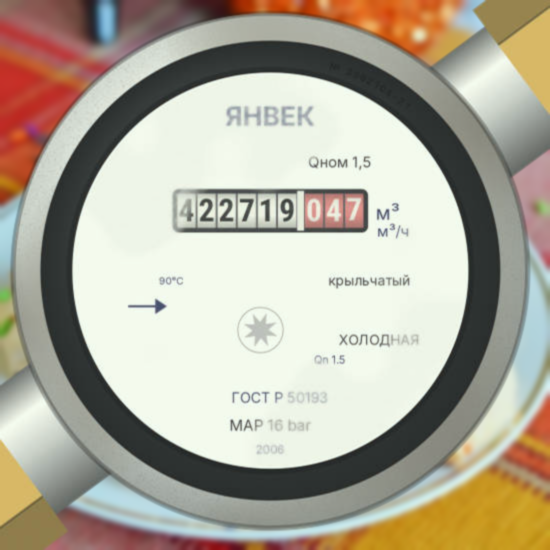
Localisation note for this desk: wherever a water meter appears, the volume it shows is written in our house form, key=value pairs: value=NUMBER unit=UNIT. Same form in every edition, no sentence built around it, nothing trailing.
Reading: value=422719.047 unit=m³
